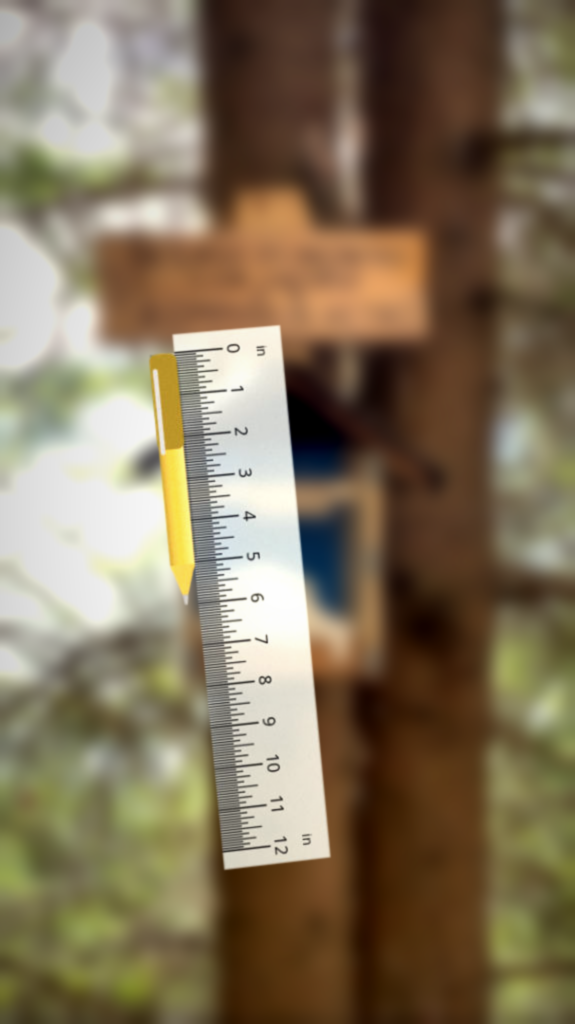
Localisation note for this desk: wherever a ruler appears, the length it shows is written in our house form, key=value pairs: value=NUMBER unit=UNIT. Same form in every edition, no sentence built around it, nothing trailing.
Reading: value=6 unit=in
